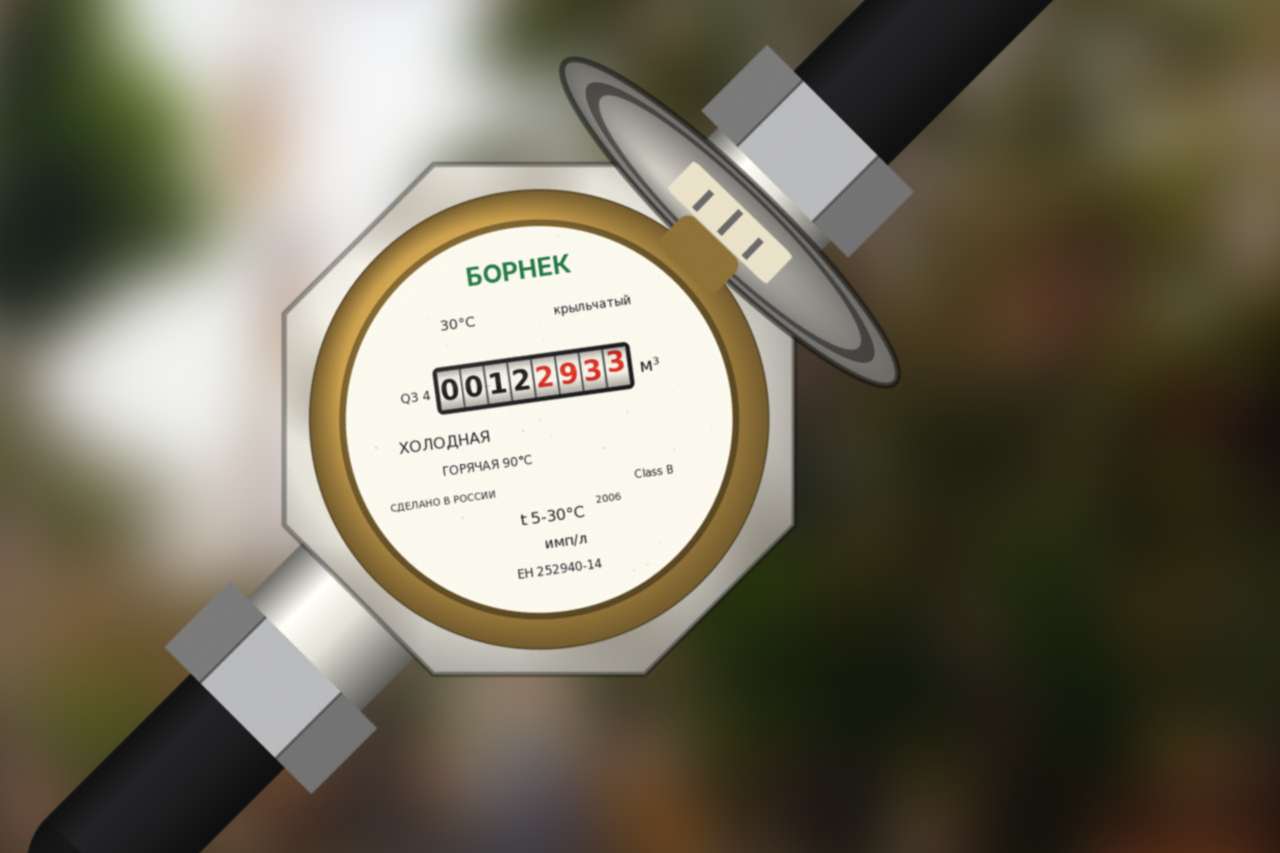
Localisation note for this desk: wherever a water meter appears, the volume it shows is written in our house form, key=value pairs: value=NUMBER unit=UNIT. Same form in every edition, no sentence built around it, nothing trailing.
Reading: value=12.2933 unit=m³
